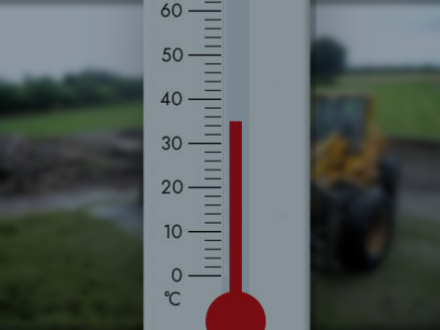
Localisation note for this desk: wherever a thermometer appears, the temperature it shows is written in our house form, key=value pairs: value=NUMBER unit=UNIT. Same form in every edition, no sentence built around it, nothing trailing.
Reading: value=35 unit=°C
